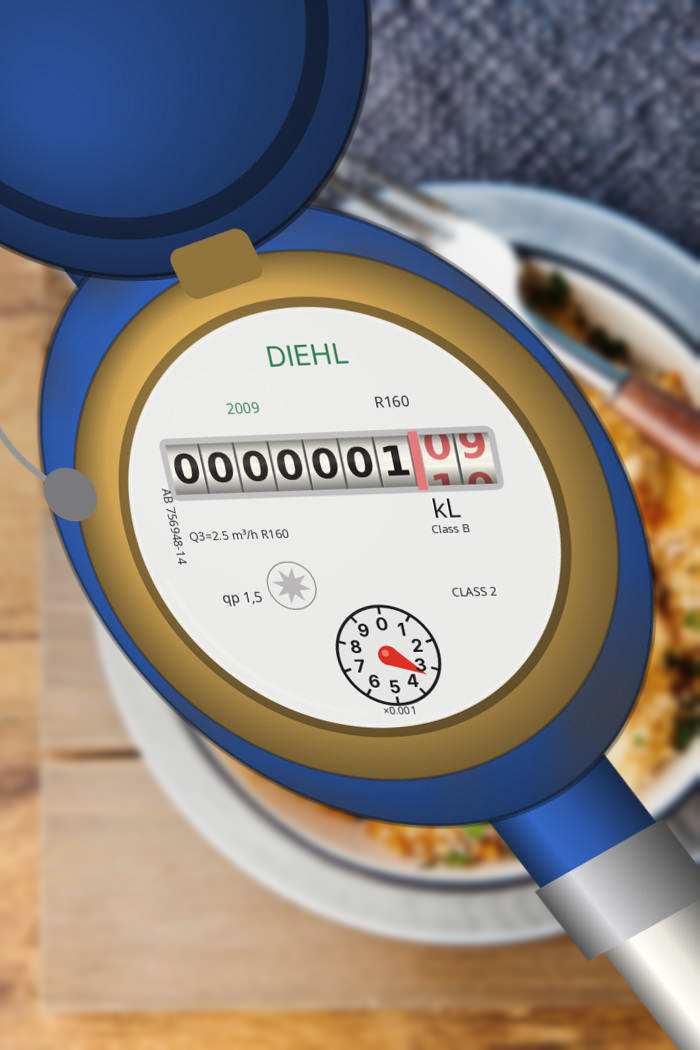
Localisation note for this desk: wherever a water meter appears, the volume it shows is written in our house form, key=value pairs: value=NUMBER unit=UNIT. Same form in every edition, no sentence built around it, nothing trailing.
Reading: value=1.093 unit=kL
